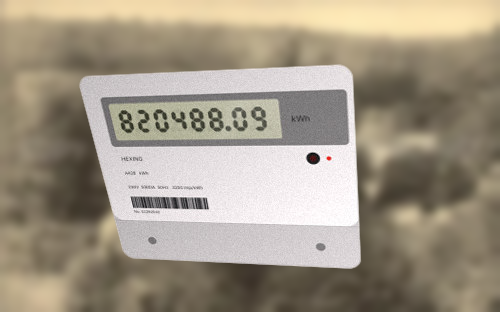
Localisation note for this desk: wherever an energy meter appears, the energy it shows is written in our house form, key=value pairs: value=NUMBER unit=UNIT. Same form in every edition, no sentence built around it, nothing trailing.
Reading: value=820488.09 unit=kWh
